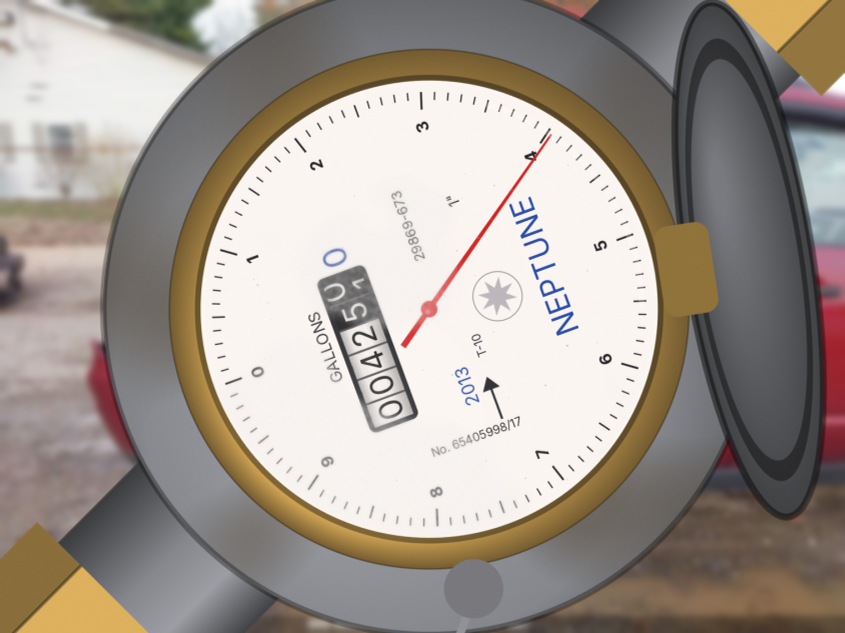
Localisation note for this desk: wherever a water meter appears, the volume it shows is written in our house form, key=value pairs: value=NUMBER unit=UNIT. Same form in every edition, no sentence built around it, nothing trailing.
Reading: value=42504.0 unit=gal
